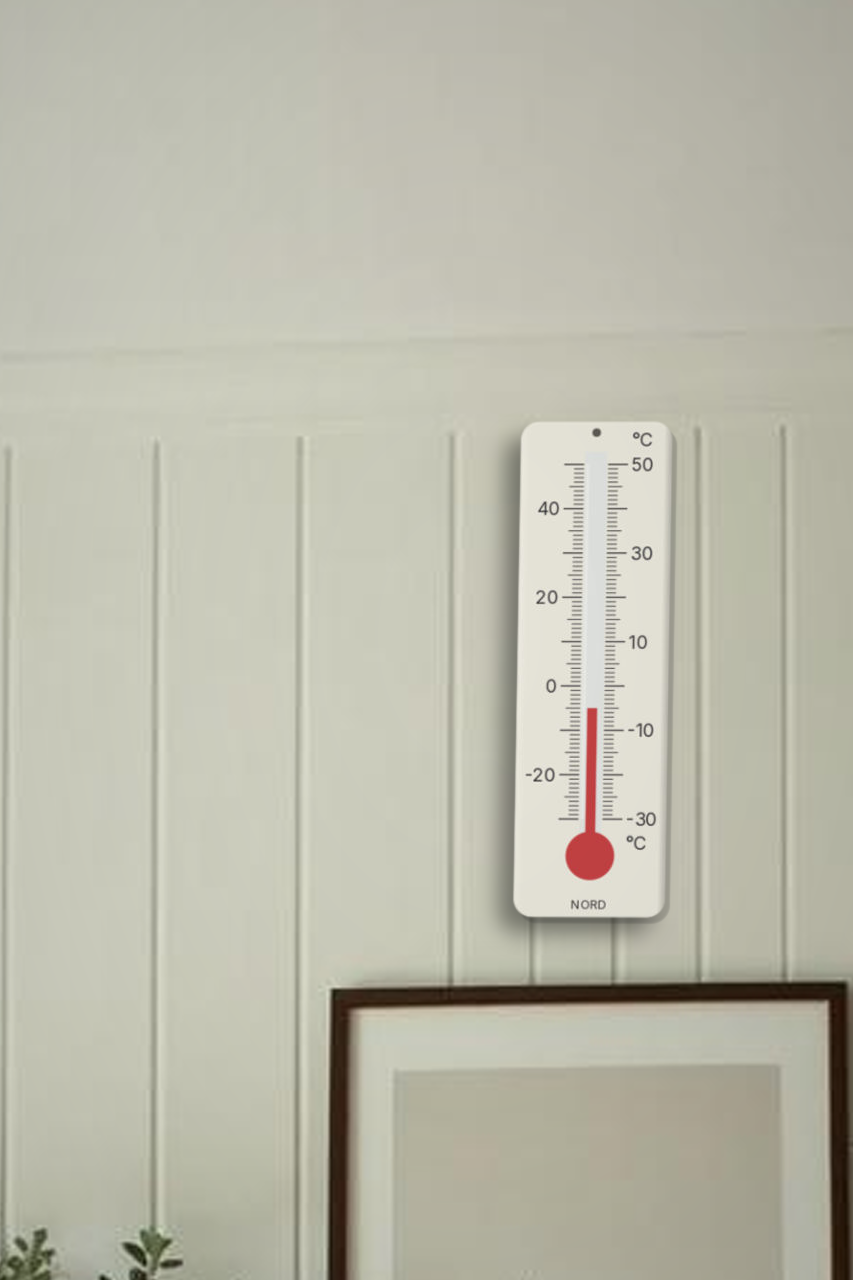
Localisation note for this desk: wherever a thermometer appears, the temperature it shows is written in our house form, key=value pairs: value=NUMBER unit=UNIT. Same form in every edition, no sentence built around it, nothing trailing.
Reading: value=-5 unit=°C
